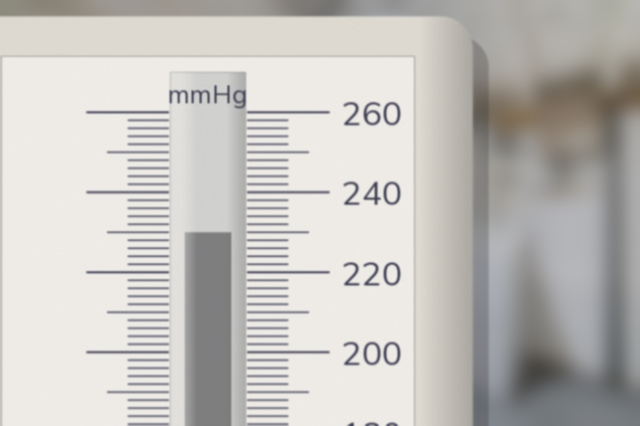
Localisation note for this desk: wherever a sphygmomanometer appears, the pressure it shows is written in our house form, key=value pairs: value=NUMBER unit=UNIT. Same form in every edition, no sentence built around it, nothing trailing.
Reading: value=230 unit=mmHg
